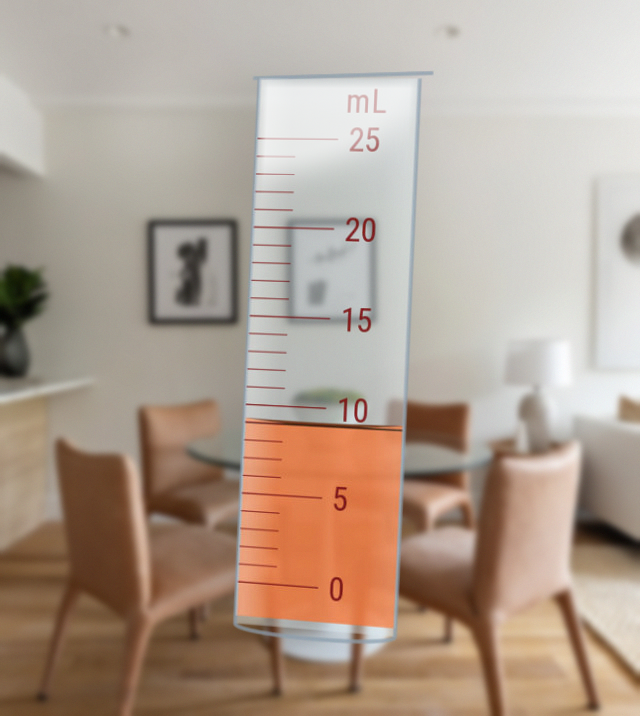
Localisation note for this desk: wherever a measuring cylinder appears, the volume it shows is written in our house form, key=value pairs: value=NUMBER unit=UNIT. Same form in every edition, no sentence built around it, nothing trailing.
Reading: value=9 unit=mL
